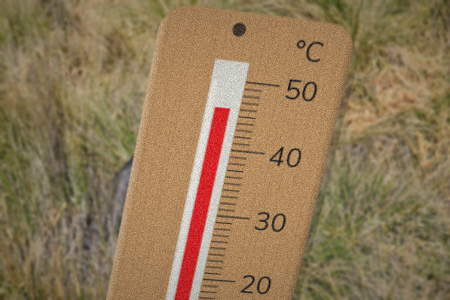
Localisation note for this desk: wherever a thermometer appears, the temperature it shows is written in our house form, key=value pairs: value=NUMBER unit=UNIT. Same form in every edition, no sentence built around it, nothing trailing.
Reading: value=46 unit=°C
